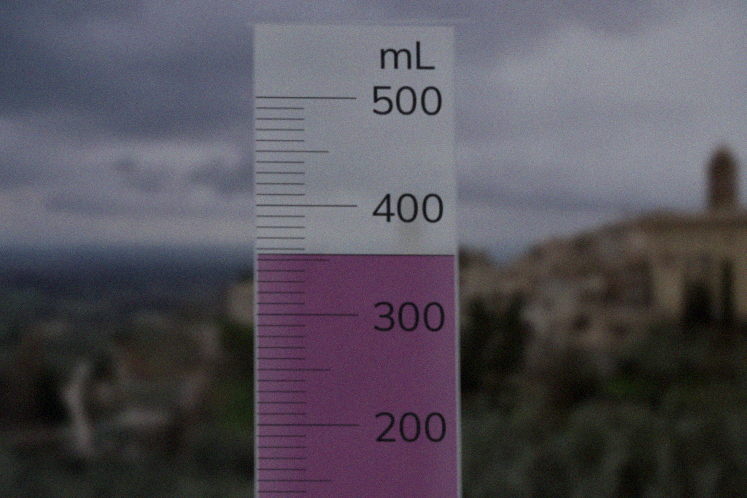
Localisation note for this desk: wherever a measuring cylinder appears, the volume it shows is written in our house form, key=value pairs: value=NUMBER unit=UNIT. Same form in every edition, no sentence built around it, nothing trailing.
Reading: value=355 unit=mL
